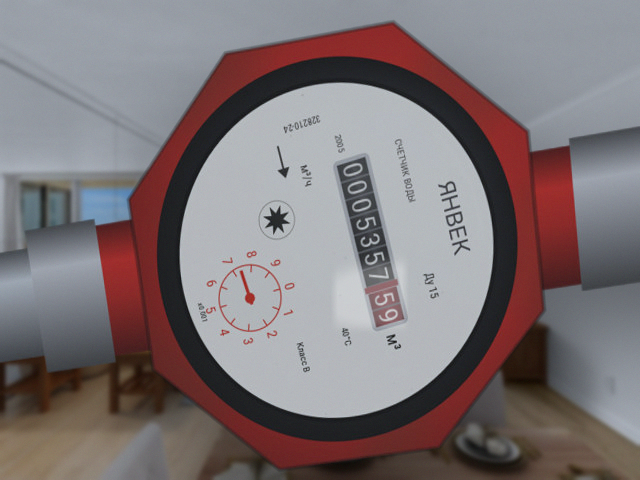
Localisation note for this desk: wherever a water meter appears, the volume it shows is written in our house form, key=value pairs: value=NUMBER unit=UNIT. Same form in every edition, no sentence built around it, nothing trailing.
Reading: value=5357.597 unit=m³
